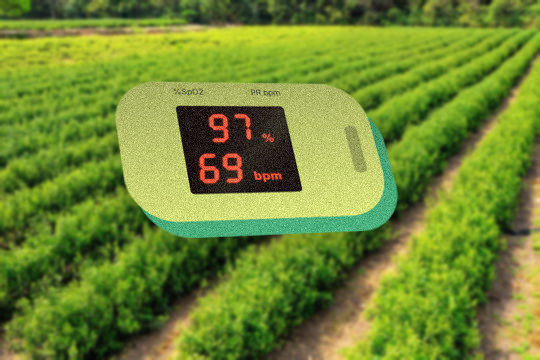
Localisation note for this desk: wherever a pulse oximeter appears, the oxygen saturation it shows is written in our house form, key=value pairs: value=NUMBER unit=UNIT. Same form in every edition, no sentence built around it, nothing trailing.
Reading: value=97 unit=%
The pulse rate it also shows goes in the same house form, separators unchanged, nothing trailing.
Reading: value=69 unit=bpm
